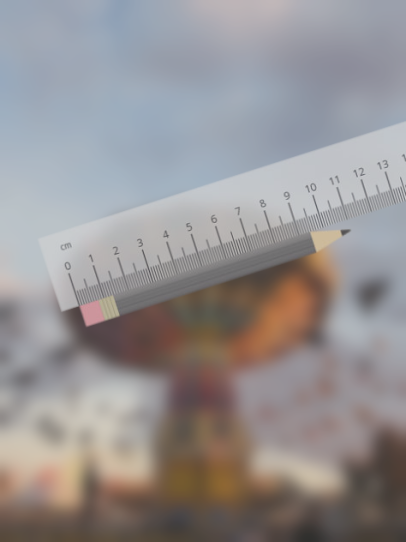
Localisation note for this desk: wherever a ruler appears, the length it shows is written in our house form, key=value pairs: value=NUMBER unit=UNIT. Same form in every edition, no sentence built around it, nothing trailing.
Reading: value=11 unit=cm
